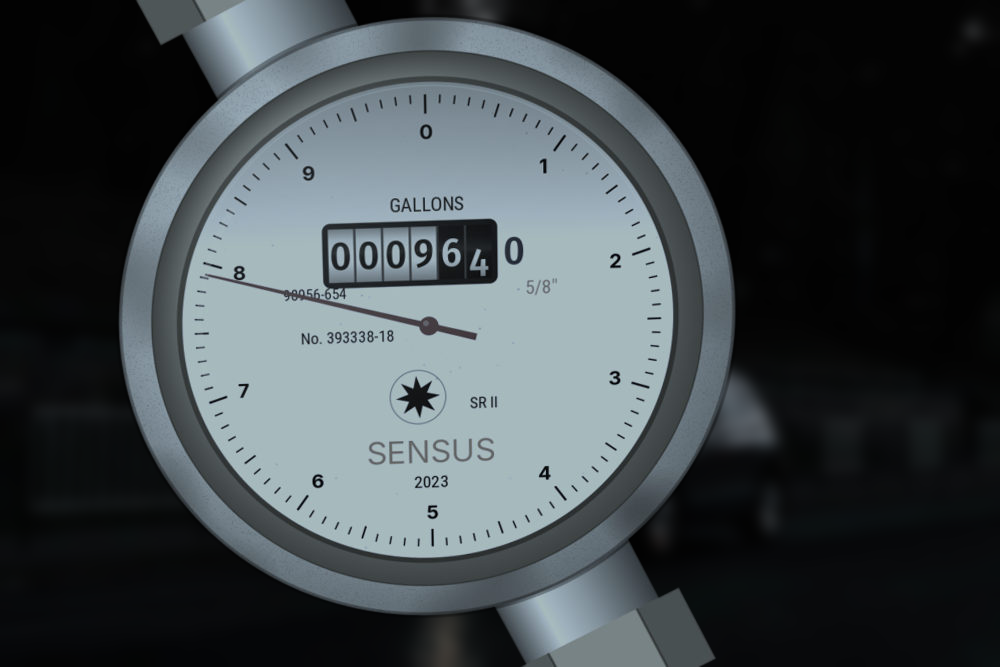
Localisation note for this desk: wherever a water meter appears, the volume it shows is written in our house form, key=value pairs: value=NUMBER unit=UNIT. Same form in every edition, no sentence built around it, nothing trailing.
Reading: value=9637.9 unit=gal
